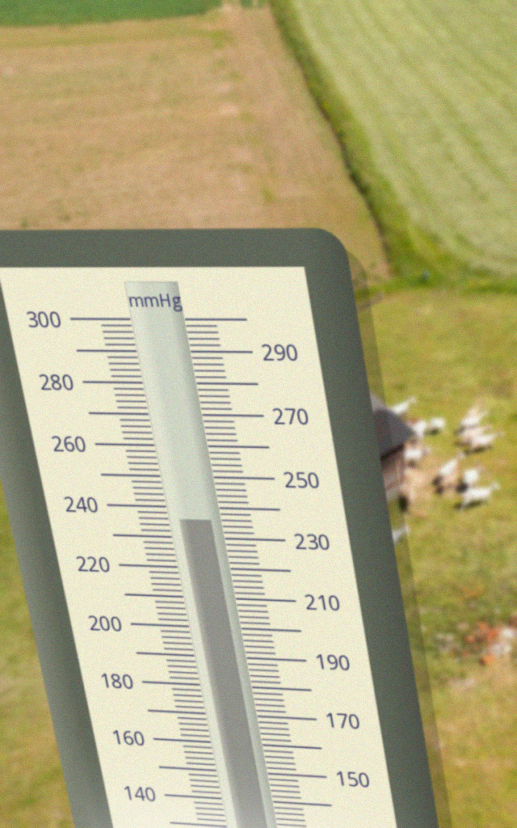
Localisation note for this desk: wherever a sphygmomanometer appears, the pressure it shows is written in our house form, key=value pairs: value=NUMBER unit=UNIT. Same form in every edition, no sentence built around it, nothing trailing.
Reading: value=236 unit=mmHg
